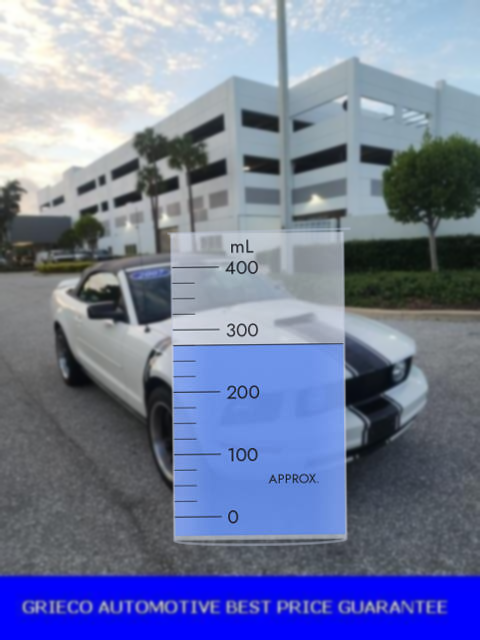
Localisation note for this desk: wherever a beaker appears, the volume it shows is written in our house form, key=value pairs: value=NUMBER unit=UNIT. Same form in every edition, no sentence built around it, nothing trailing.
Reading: value=275 unit=mL
